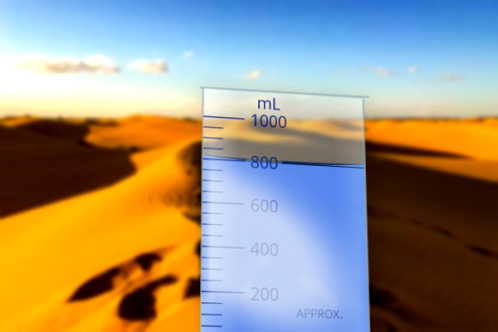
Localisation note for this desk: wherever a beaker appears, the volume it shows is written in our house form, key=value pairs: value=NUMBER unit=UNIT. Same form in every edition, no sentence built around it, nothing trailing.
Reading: value=800 unit=mL
